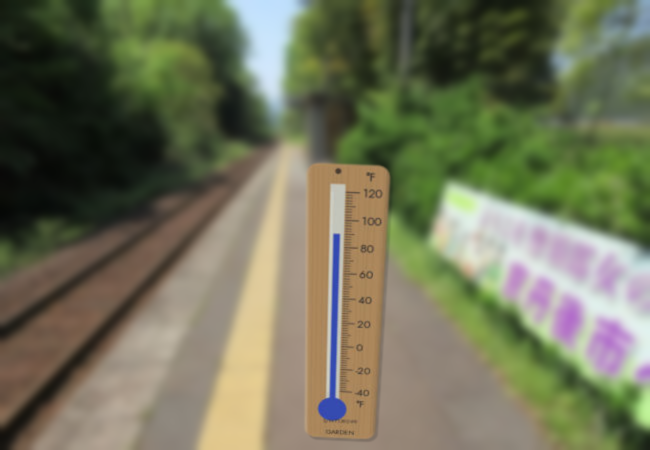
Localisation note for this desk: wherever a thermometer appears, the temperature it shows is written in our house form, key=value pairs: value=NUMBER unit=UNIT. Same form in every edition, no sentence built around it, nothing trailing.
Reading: value=90 unit=°F
